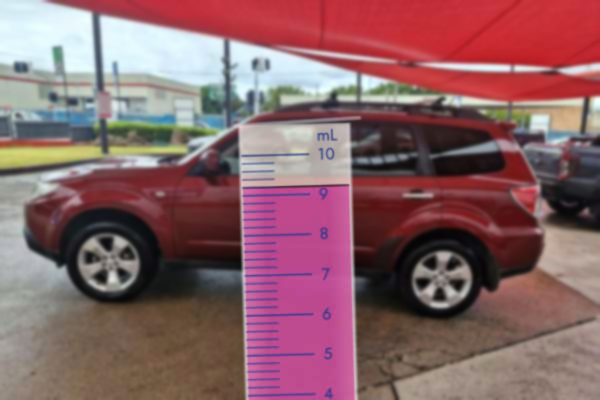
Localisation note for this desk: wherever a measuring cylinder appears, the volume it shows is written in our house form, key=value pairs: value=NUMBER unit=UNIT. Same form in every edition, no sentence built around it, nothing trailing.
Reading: value=9.2 unit=mL
